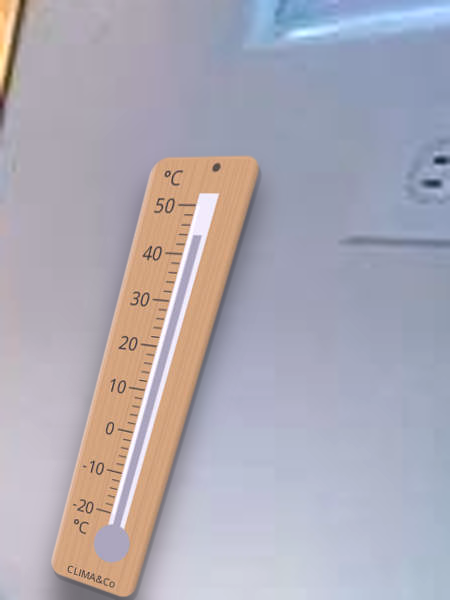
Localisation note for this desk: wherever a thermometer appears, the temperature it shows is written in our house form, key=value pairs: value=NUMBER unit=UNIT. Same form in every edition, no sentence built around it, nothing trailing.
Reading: value=44 unit=°C
